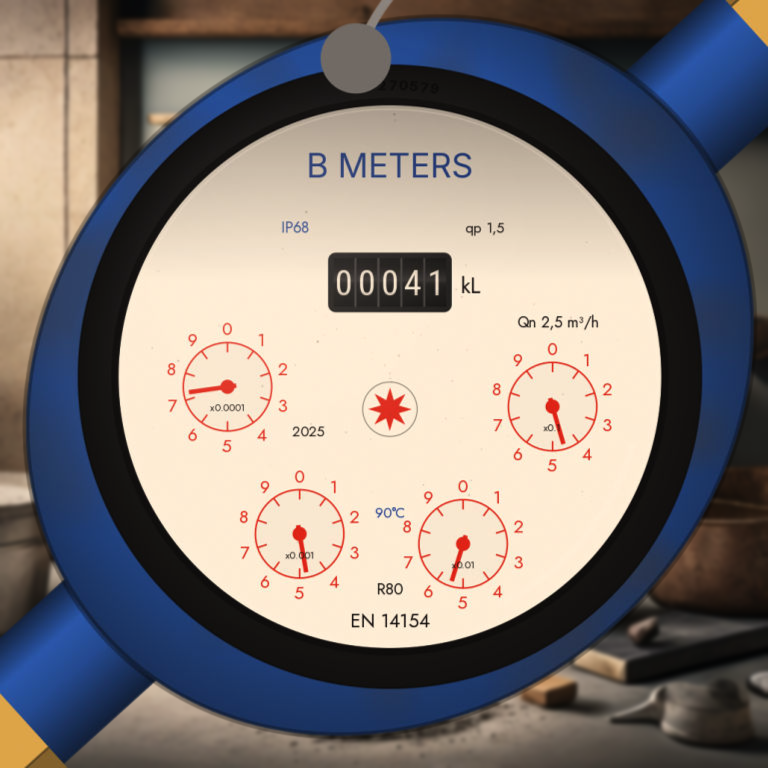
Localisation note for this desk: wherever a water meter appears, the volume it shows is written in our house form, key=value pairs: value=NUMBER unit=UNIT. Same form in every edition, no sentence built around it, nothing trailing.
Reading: value=41.4547 unit=kL
